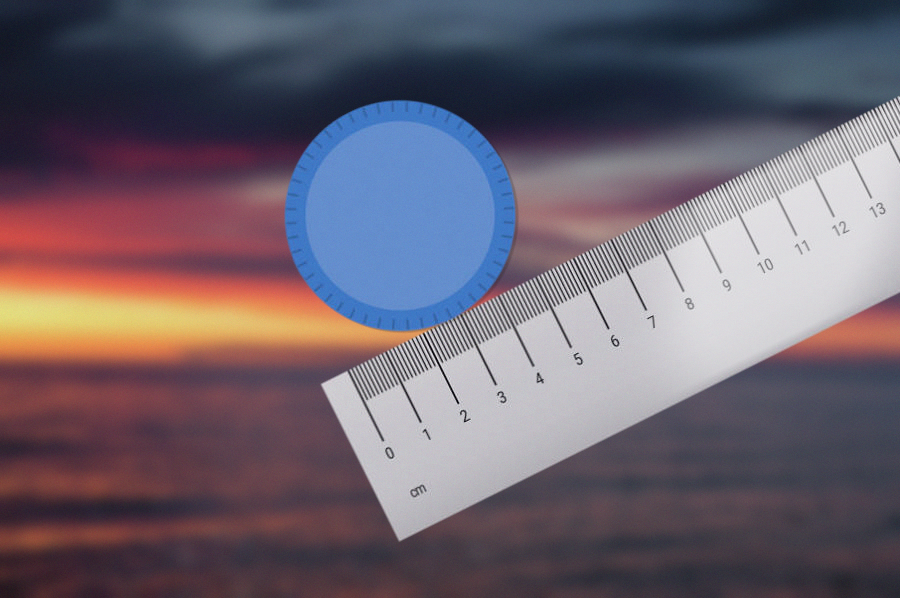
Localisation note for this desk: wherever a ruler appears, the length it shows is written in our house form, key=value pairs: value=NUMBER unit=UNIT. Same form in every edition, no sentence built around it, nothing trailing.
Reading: value=5.5 unit=cm
